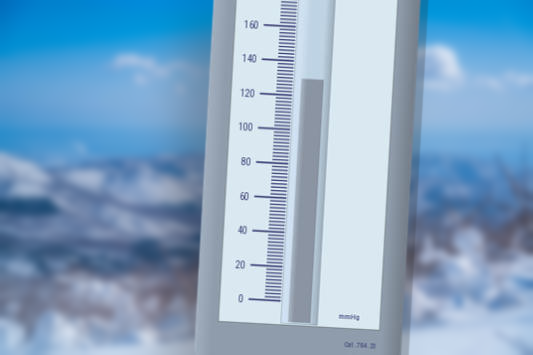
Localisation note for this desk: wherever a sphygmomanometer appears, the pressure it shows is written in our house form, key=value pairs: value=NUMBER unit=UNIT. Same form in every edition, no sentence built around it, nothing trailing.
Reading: value=130 unit=mmHg
